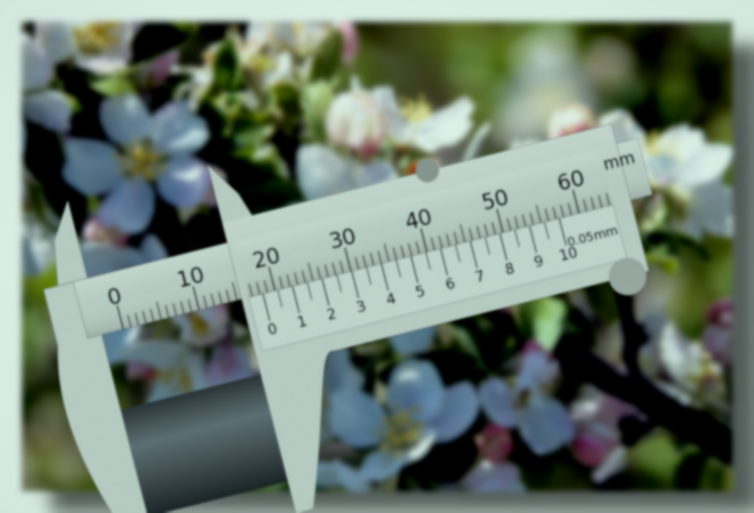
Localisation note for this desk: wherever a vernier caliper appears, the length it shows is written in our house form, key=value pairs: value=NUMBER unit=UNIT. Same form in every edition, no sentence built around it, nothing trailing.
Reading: value=18.4 unit=mm
